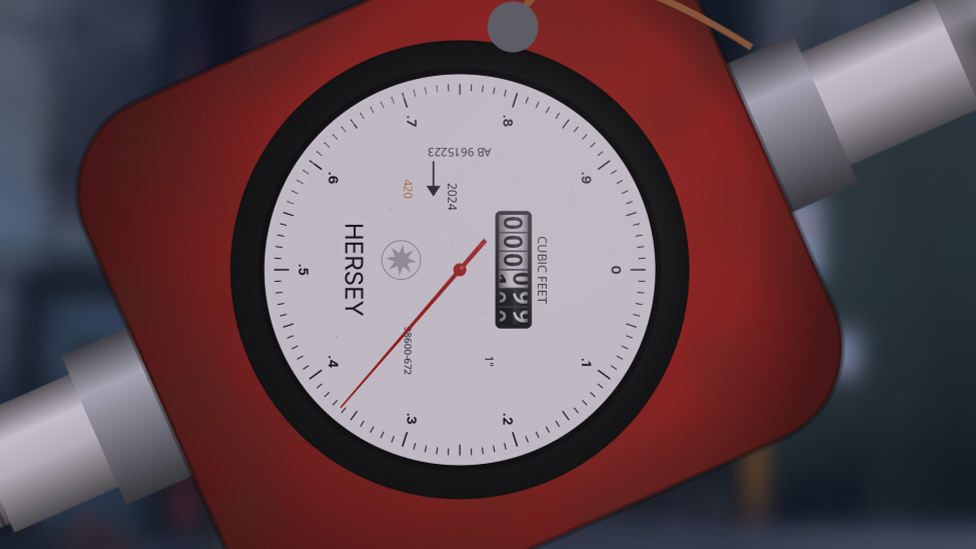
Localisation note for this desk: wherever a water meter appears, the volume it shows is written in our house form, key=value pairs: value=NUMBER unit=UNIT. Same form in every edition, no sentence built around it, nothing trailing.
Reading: value=99.36 unit=ft³
